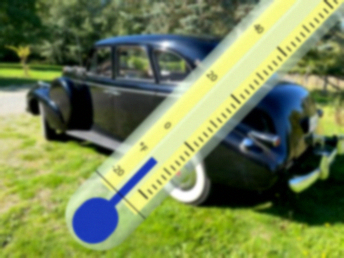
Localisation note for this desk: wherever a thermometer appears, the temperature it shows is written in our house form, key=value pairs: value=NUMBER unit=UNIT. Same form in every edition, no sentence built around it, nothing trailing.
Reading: value=-10 unit=°F
